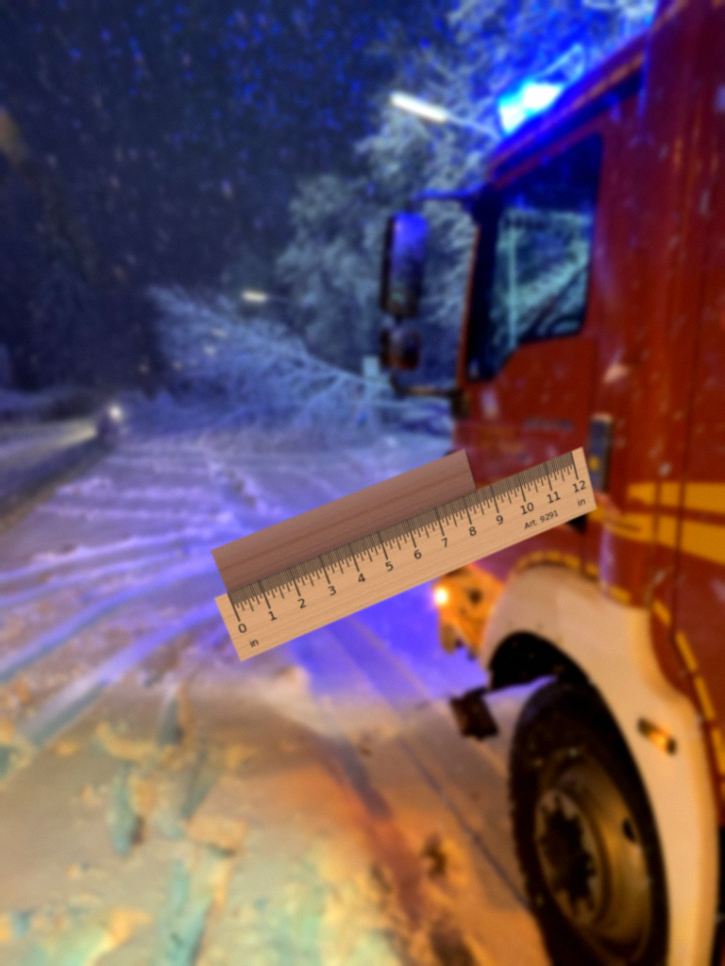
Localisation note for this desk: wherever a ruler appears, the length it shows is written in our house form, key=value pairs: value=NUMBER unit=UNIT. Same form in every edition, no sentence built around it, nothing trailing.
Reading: value=8.5 unit=in
